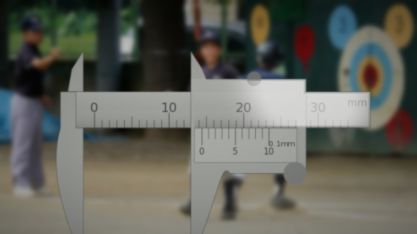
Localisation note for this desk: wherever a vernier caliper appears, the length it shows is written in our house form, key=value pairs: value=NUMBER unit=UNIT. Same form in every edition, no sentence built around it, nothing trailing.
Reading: value=14.4 unit=mm
